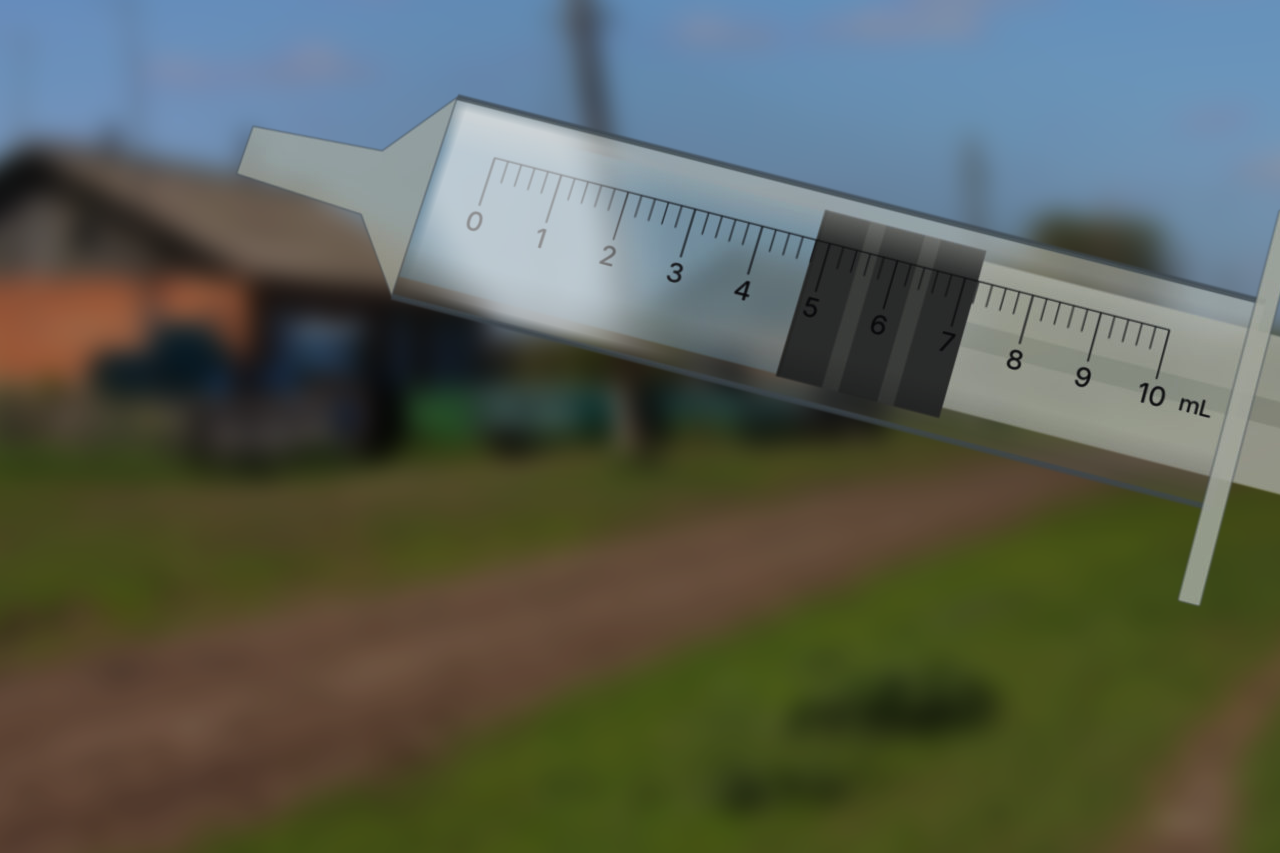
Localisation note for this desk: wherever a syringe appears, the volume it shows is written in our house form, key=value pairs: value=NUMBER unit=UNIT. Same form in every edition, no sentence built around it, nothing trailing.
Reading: value=4.8 unit=mL
